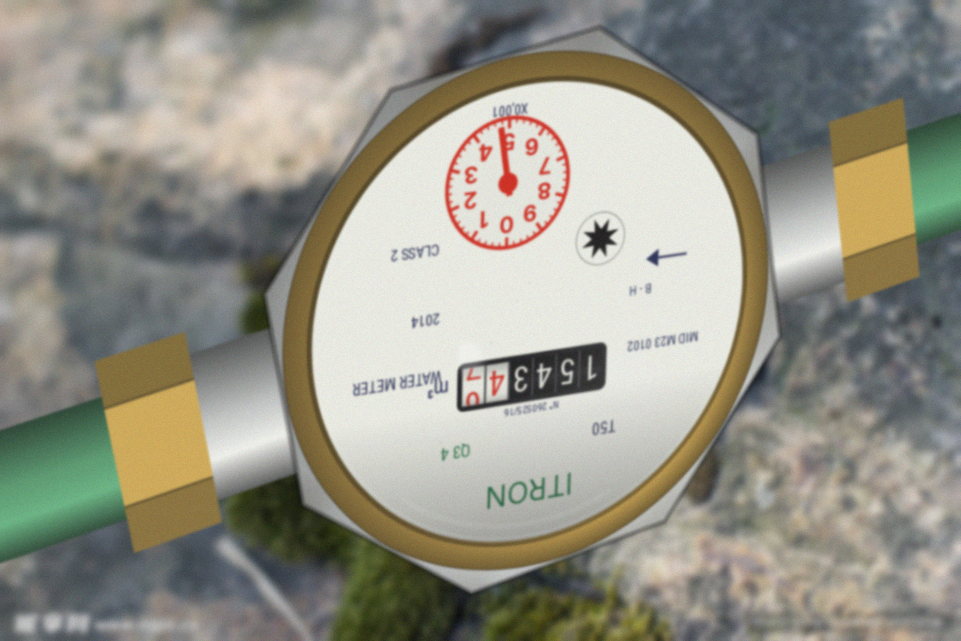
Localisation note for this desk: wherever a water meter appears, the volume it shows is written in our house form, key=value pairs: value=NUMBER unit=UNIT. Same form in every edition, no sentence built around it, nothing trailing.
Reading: value=1543.464 unit=m³
